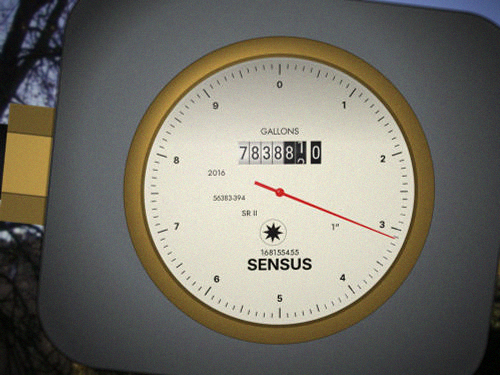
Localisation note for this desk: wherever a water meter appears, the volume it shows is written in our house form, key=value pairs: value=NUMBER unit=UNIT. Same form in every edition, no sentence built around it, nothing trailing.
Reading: value=7838813.1 unit=gal
